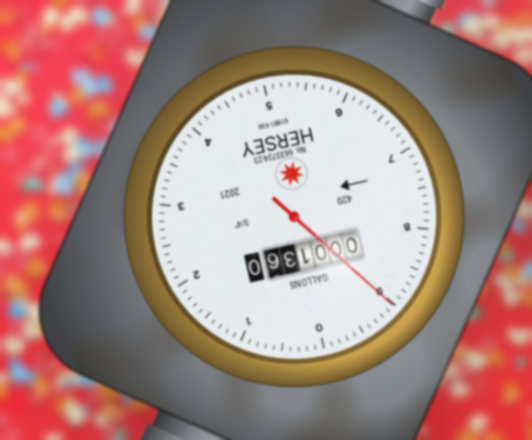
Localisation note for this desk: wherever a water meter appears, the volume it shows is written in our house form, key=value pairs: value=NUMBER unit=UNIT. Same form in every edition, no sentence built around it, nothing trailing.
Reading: value=1359.0 unit=gal
